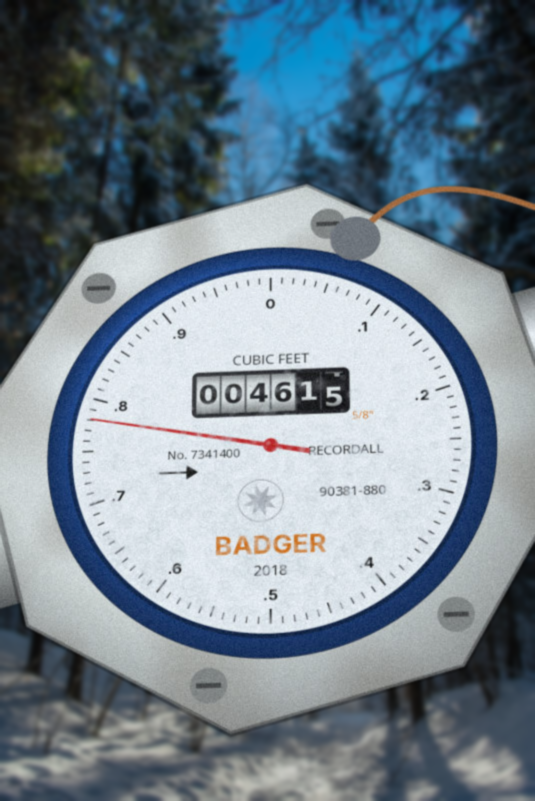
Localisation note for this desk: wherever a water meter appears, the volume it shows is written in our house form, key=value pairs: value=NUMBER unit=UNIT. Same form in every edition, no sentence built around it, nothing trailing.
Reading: value=4614.78 unit=ft³
